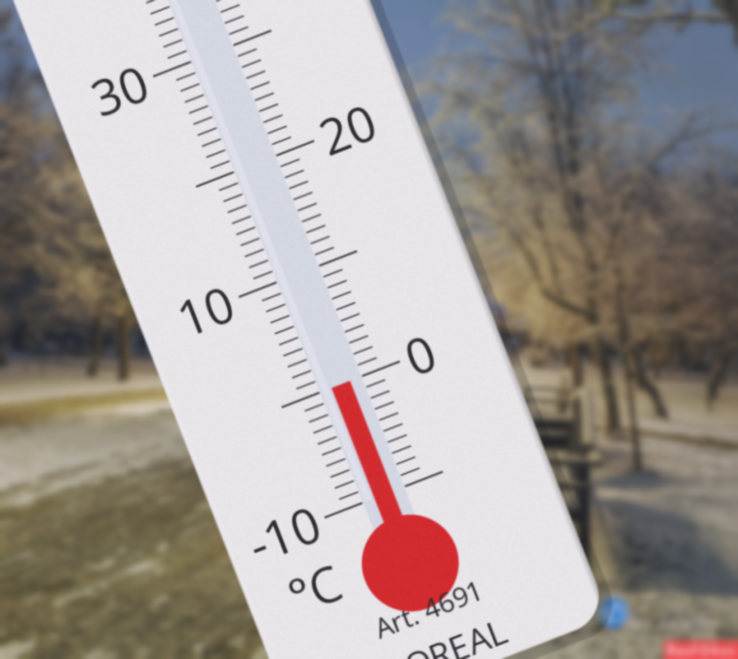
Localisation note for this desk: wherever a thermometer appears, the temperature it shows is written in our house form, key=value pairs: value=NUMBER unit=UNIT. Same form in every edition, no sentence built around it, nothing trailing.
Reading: value=0 unit=°C
